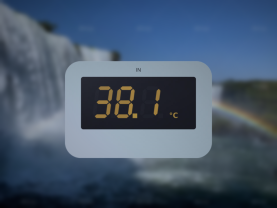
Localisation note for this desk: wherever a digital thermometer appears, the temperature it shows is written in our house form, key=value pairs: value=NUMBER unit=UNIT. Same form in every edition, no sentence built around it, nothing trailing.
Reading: value=38.1 unit=°C
